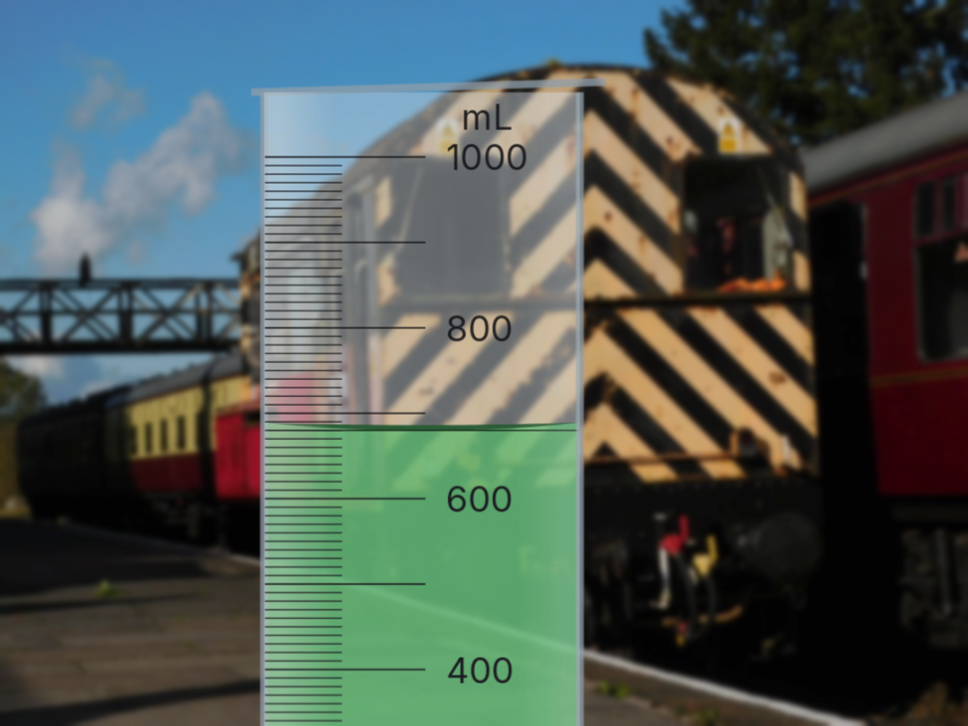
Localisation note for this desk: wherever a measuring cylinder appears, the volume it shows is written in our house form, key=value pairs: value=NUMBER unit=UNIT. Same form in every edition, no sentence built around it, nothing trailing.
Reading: value=680 unit=mL
